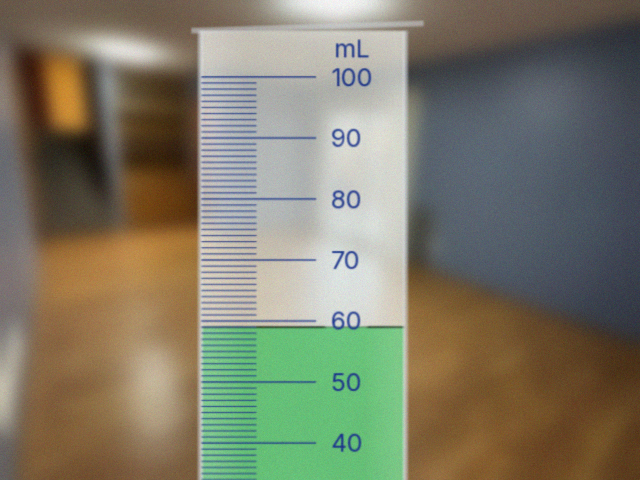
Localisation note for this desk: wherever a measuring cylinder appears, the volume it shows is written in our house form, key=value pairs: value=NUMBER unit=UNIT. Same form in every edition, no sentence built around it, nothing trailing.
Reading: value=59 unit=mL
